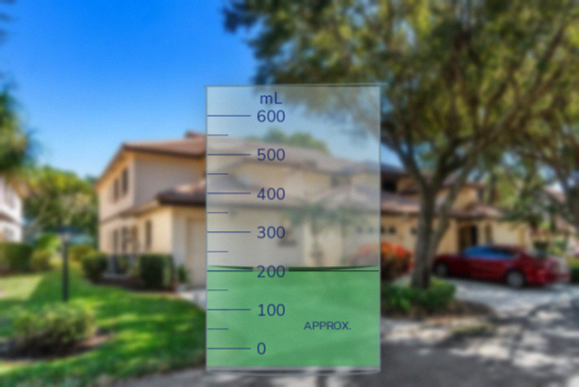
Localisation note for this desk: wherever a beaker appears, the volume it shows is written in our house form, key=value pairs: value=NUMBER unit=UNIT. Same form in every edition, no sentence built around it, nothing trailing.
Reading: value=200 unit=mL
